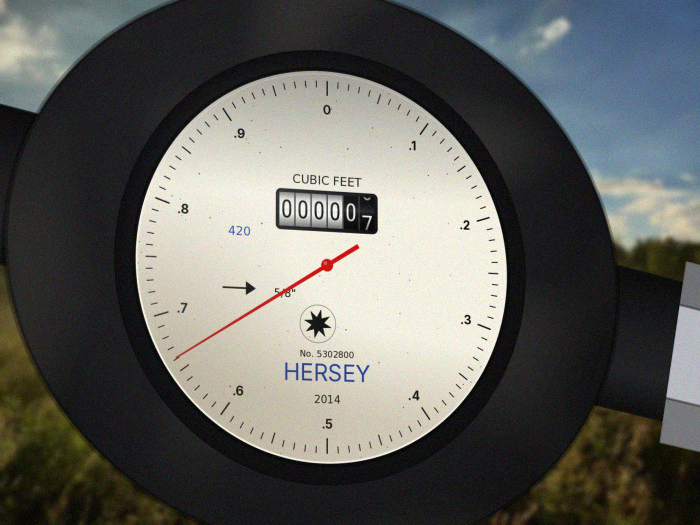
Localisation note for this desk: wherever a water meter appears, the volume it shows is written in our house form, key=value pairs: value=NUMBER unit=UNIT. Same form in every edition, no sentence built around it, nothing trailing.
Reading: value=6.66 unit=ft³
